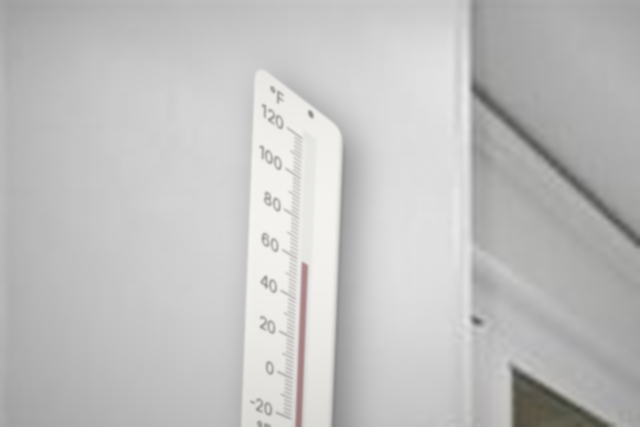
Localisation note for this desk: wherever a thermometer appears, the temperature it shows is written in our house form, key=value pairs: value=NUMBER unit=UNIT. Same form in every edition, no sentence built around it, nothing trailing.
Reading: value=60 unit=°F
